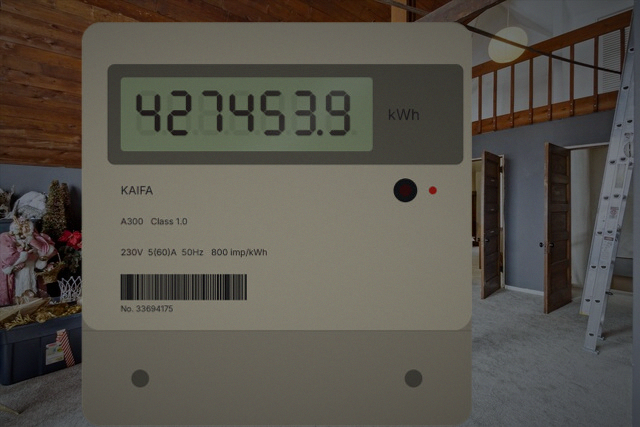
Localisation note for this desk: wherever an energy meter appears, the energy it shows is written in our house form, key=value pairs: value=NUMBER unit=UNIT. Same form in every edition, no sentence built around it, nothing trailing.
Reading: value=427453.9 unit=kWh
